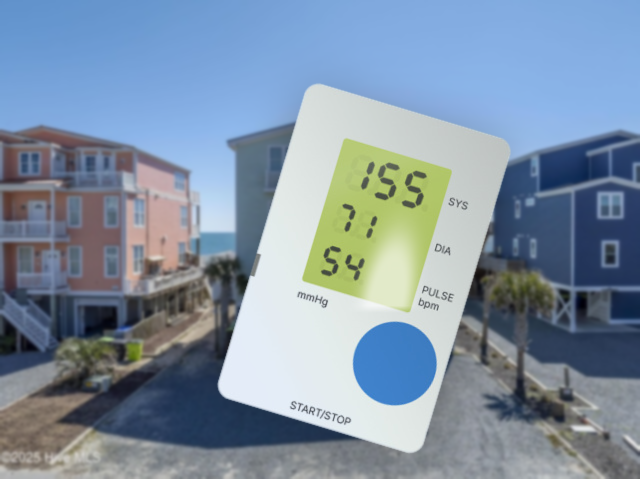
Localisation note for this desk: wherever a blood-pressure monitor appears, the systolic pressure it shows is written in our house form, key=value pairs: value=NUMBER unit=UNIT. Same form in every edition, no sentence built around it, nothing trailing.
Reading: value=155 unit=mmHg
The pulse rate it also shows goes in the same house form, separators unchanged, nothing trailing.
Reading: value=54 unit=bpm
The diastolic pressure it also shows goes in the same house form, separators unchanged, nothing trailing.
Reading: value=71 unit=mmHg
